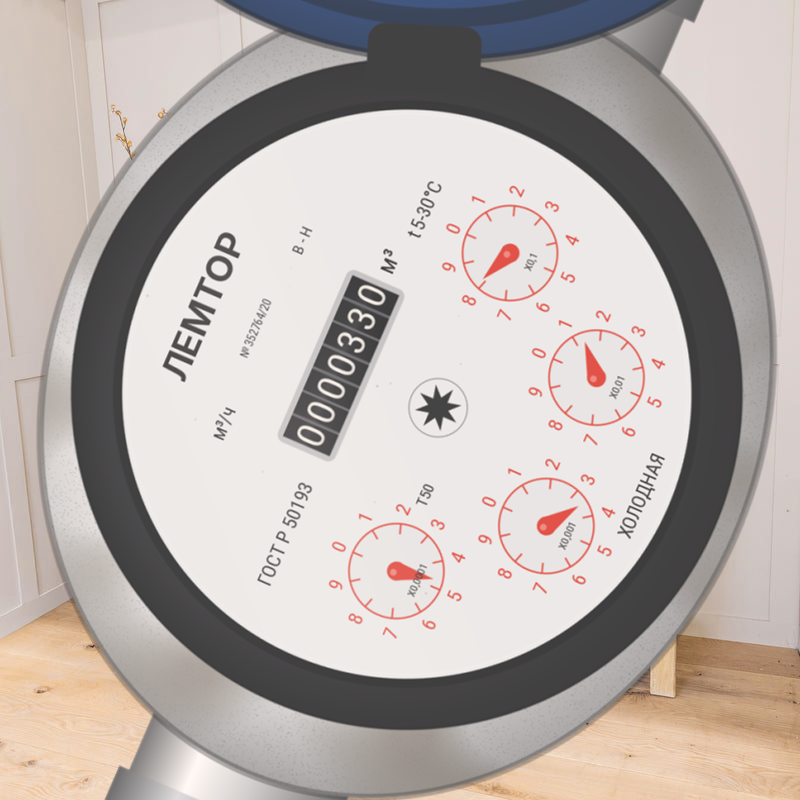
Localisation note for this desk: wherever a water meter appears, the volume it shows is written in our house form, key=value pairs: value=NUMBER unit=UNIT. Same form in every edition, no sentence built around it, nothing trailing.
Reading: value=330.8134 unit=m³
